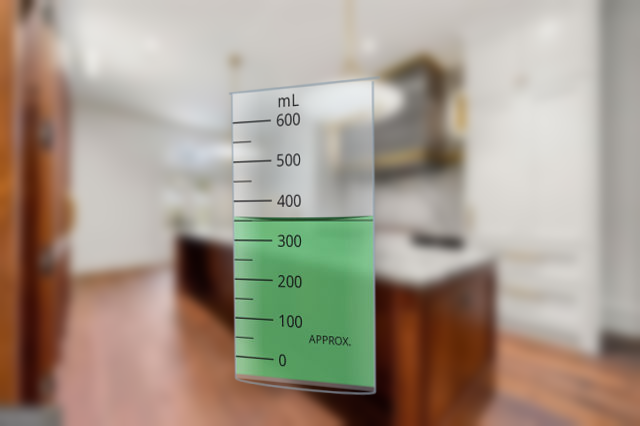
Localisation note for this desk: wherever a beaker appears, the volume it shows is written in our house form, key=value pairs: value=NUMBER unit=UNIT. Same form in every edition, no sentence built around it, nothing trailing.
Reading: value=350 unit=mL
